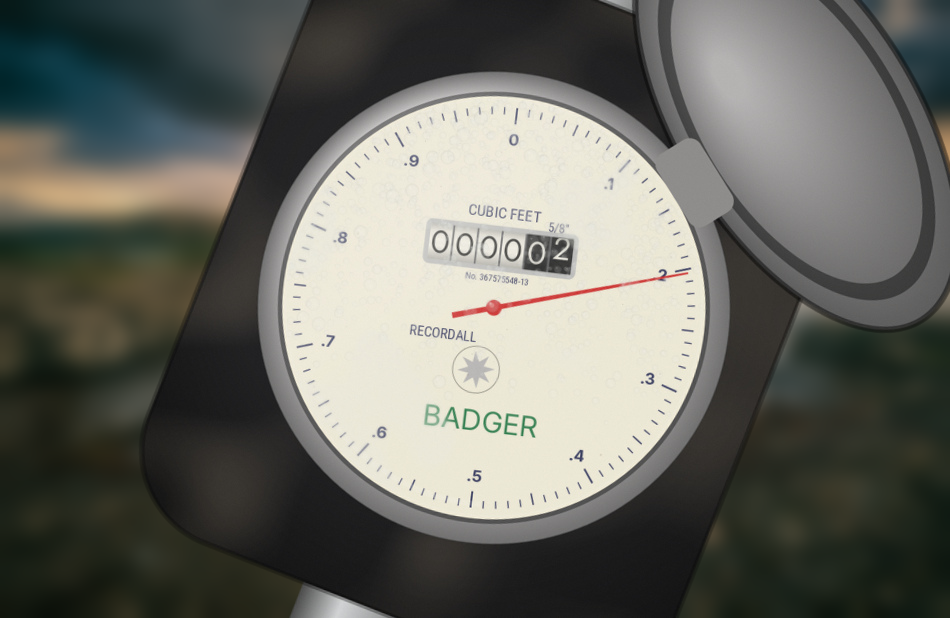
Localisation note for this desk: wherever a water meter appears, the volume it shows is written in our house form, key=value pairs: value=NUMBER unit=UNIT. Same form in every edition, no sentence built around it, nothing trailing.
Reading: value=2.20 unit=ft³
